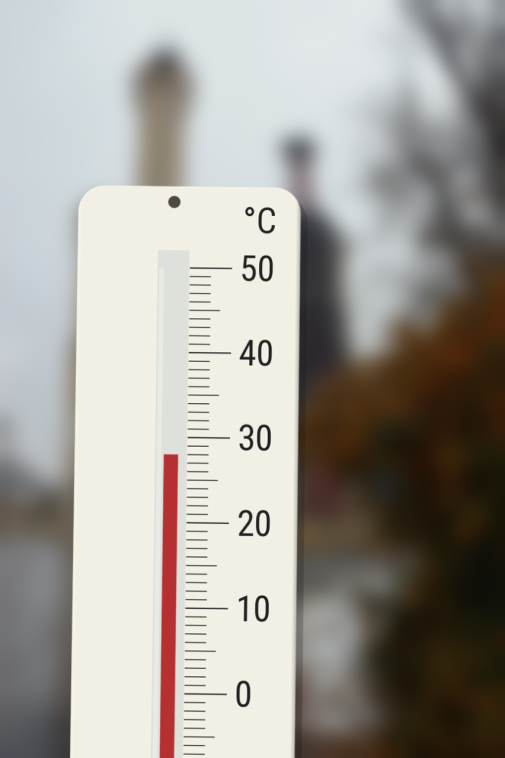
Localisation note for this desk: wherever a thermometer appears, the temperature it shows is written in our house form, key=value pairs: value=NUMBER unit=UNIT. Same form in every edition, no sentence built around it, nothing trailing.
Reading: value=28 unit=°C
